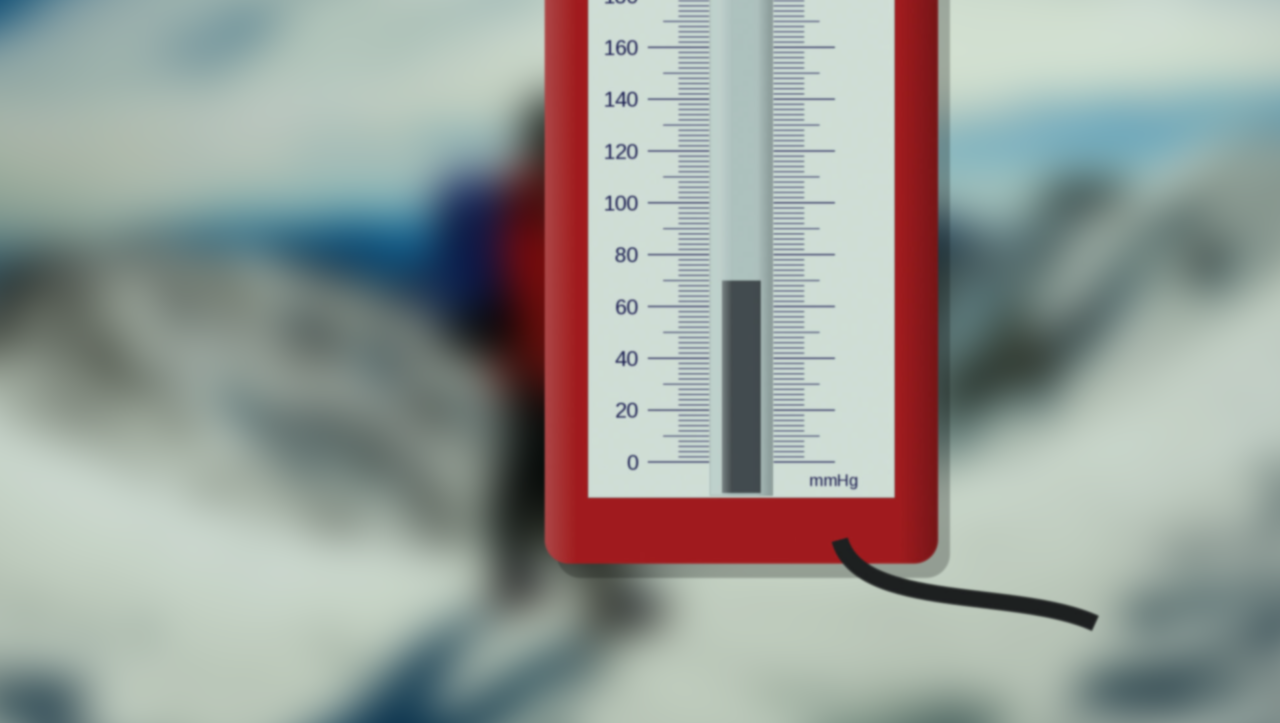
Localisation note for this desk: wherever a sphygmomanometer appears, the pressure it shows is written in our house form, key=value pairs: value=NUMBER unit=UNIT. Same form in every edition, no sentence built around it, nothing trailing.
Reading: value=70 unit=mmHg
